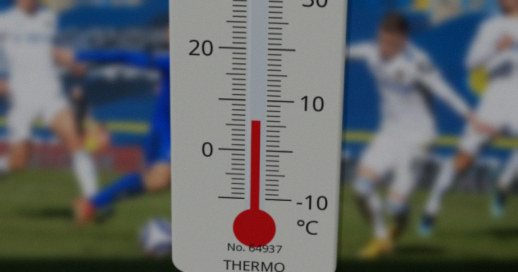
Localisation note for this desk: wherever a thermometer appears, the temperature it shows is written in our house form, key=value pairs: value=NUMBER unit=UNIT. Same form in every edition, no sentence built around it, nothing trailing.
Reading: value=6 unit=°C
